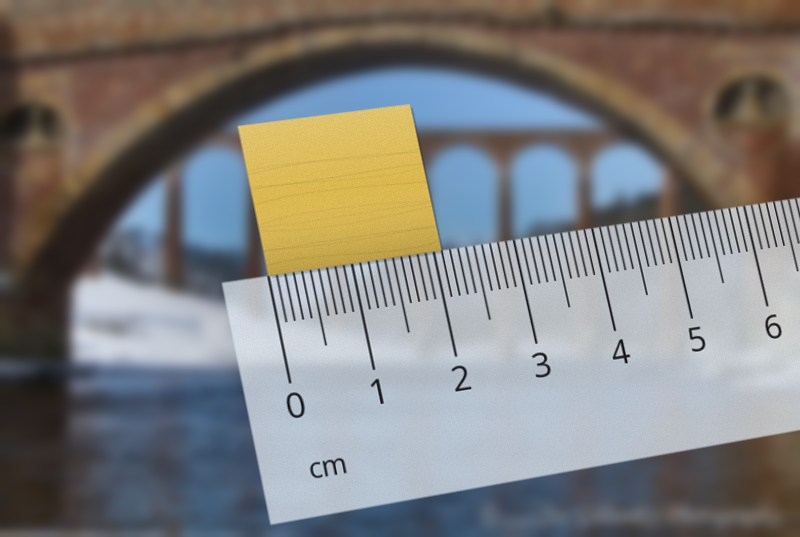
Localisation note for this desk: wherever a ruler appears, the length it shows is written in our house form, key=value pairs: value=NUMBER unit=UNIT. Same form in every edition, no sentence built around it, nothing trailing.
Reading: value=2.1 unit=cm
